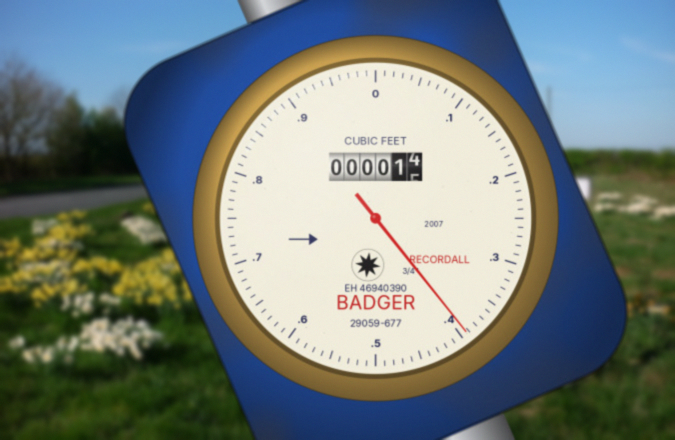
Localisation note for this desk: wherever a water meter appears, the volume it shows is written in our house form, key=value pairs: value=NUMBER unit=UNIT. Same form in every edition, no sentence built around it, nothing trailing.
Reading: value=14.39 unit=ft³
